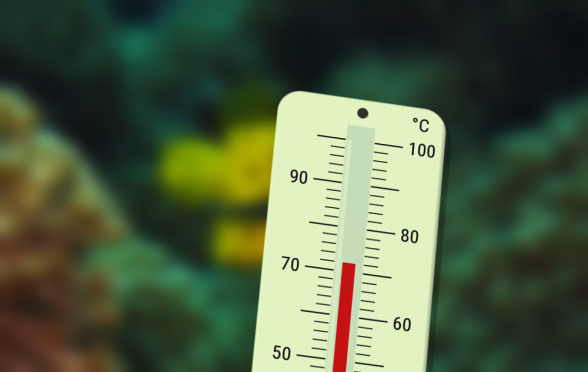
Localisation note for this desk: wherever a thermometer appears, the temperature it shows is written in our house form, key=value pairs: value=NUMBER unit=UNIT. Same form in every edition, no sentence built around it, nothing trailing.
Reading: value=72 unit=°C
